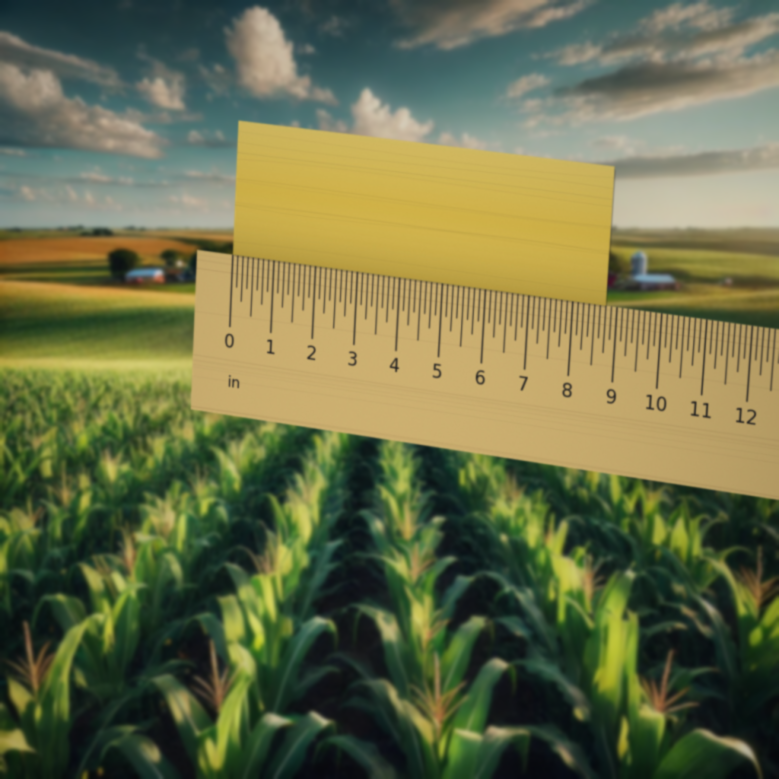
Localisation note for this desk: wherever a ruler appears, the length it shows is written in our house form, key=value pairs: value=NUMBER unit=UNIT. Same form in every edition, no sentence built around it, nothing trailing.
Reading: value=8.75 unit=in
